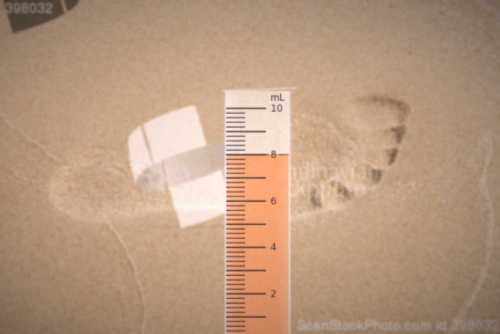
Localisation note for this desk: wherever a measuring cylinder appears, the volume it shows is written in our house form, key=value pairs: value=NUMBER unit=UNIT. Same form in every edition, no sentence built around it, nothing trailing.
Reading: value=8 unit=mL
